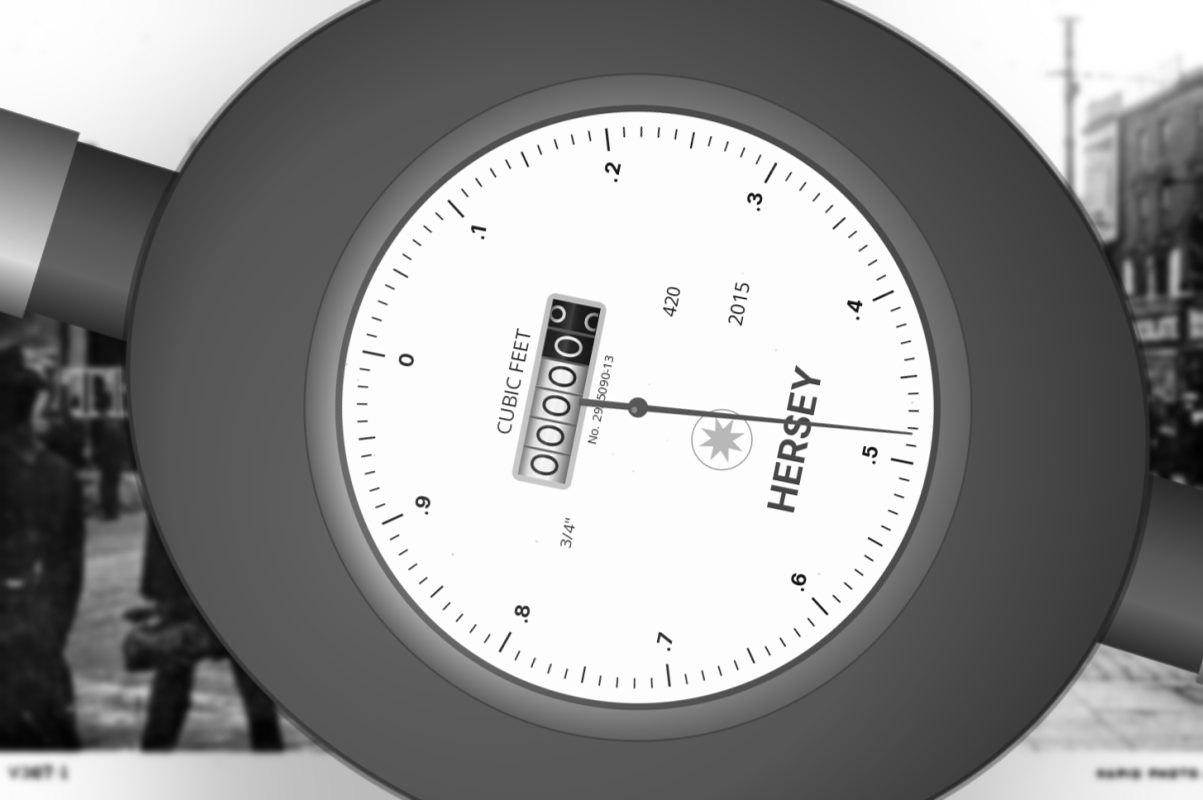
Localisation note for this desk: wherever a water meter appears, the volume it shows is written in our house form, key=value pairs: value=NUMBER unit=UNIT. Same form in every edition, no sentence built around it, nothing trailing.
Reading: value=8.48 unit=ft³
